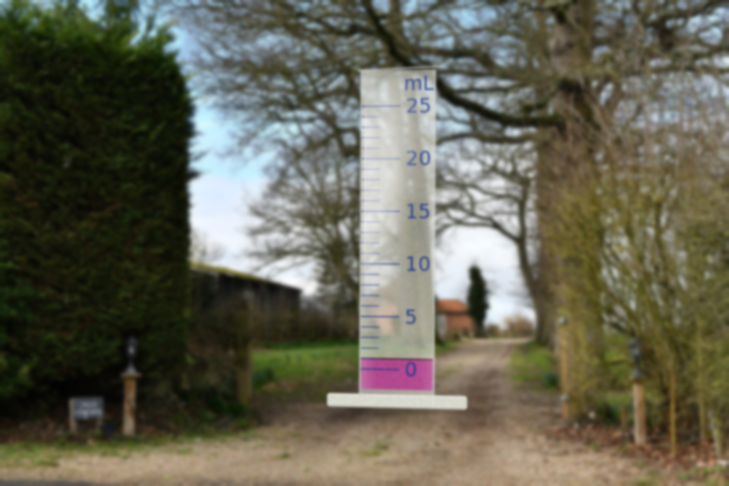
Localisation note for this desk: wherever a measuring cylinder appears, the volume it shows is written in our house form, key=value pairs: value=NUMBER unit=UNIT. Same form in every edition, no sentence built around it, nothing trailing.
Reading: value=1 unit=mL
